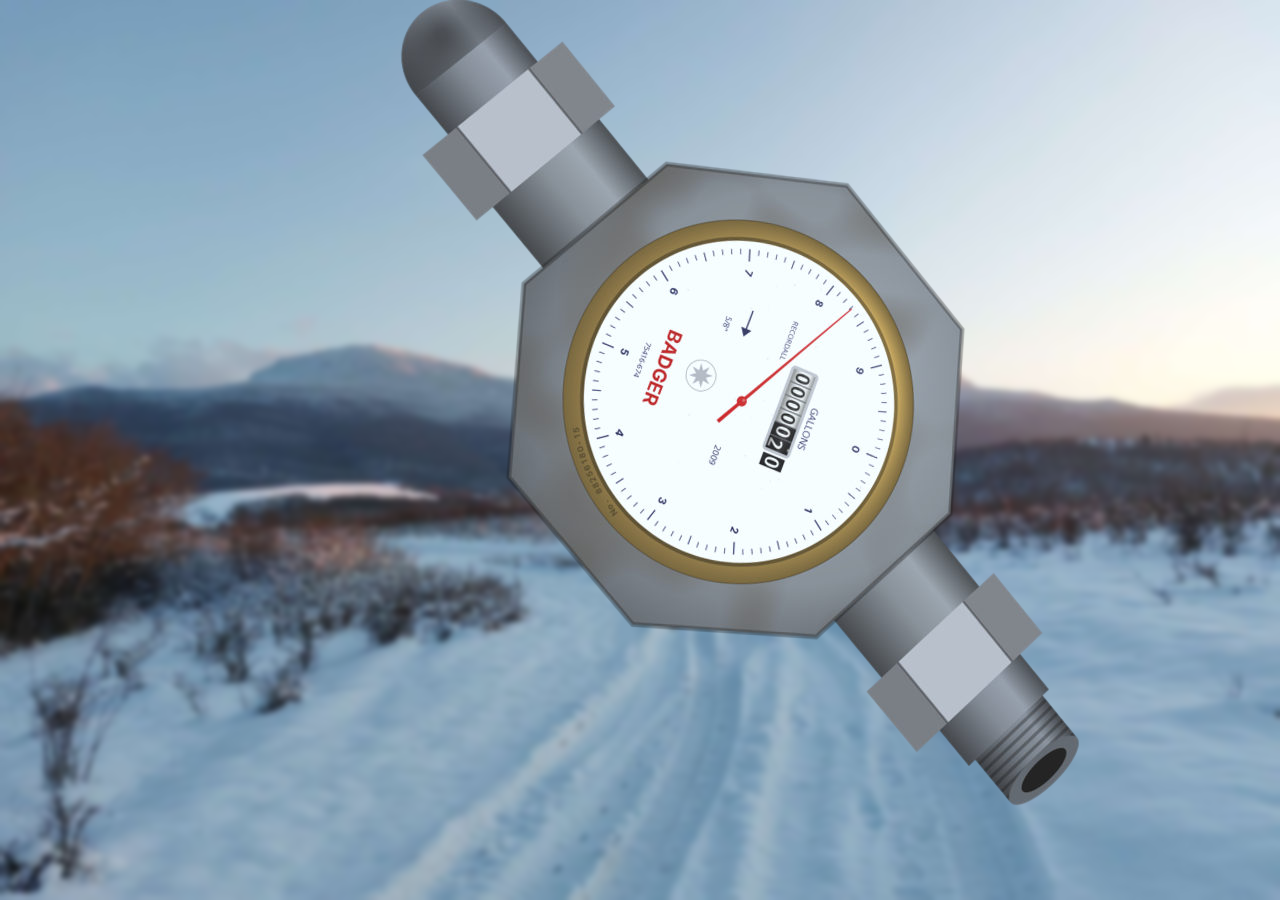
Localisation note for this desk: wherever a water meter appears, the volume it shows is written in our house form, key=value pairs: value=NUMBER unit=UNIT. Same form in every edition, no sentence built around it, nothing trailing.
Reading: value=18.3 unit=gal
